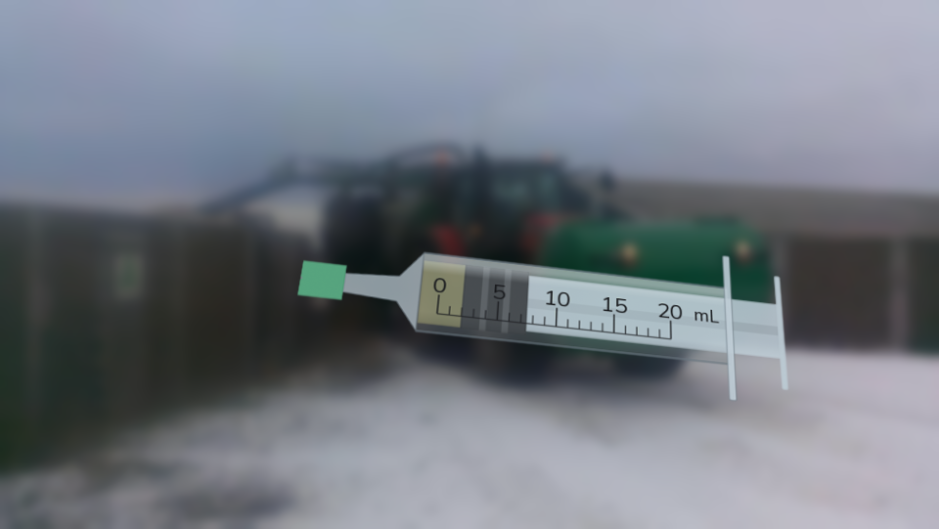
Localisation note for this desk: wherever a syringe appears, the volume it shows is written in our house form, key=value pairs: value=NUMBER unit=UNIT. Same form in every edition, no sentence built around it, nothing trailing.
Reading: value=2 unit=mL
